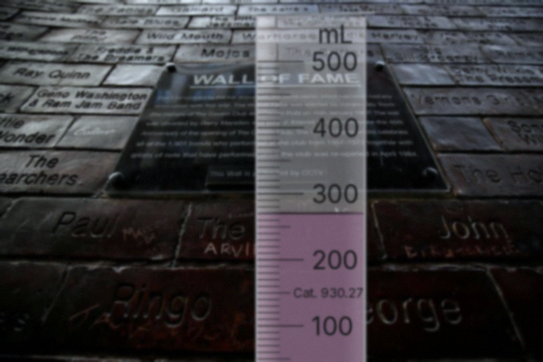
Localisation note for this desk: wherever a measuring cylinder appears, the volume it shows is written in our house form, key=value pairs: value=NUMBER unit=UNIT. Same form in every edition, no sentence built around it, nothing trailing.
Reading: value=270 unit=mL
